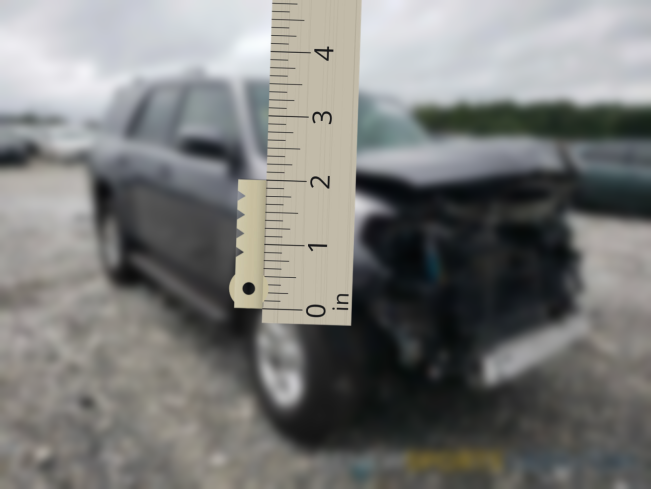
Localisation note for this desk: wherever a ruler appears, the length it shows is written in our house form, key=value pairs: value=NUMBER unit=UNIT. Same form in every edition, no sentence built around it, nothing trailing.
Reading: value=2 unit=in
